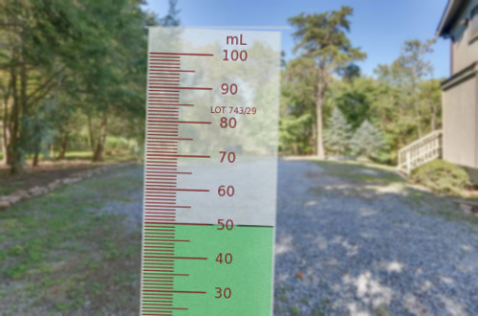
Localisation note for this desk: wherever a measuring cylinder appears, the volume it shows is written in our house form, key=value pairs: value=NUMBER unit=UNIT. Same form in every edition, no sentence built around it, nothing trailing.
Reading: value=50 unit=mL
